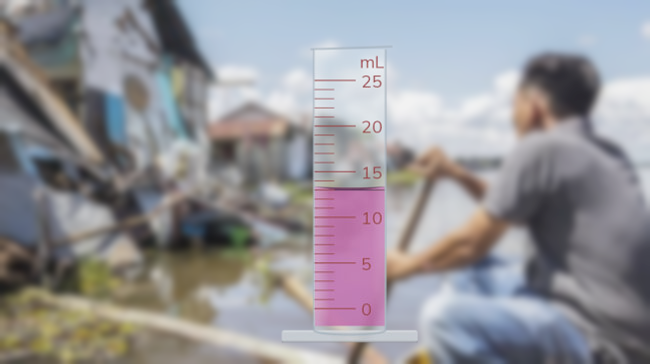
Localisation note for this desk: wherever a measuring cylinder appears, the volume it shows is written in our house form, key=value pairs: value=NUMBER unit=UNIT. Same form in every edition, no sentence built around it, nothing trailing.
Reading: value=13 unit=mL
